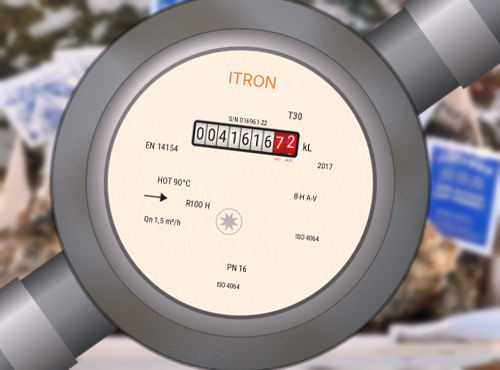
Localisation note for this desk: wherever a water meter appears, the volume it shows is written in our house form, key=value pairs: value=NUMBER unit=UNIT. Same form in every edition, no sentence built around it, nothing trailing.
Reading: value=41616.72 unit=kL
